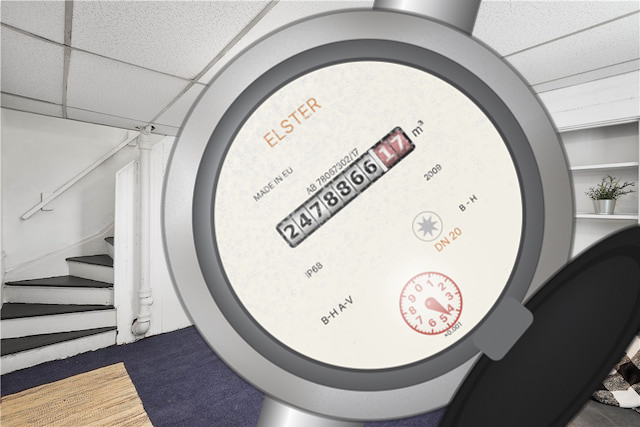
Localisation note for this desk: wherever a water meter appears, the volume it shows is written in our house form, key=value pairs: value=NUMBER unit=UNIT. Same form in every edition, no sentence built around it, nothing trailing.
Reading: value=2478866.174 unit=m³
